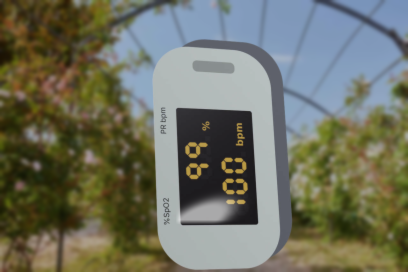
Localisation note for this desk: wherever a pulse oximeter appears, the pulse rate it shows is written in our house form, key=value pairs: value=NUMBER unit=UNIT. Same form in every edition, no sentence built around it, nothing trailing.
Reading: value=100 unit=bpm
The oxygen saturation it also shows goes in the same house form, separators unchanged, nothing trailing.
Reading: value=99 unit=%
